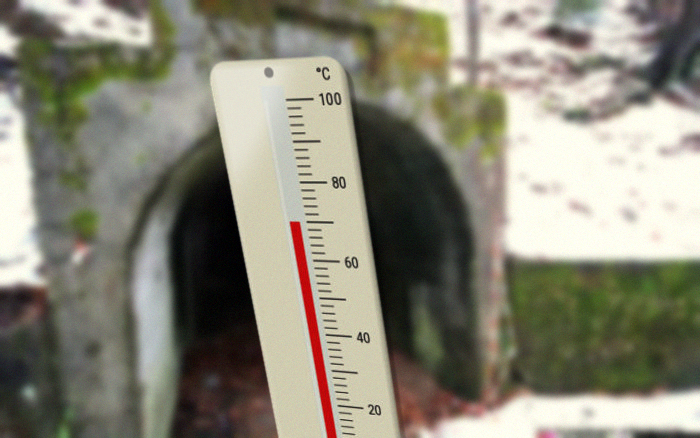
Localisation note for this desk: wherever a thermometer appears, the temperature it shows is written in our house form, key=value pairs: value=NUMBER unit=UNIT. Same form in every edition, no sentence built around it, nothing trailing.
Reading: value=70 unit=°C
